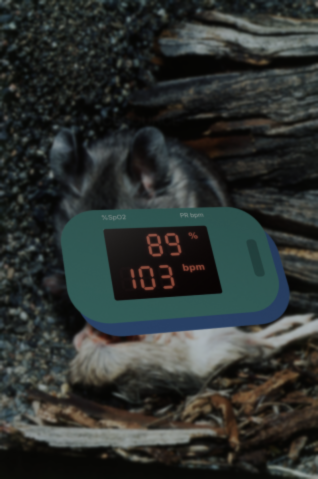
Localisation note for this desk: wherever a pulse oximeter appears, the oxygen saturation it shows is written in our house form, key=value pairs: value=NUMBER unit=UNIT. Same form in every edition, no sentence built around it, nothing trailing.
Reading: value=89 unit=%
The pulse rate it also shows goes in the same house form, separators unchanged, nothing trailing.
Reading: value=103 unit=bpm
